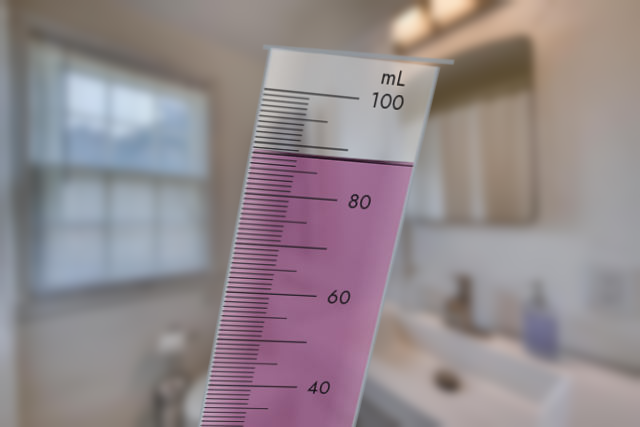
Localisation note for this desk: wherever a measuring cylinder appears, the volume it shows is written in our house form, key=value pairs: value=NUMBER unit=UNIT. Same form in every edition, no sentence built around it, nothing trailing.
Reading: value=88 unit=mL
